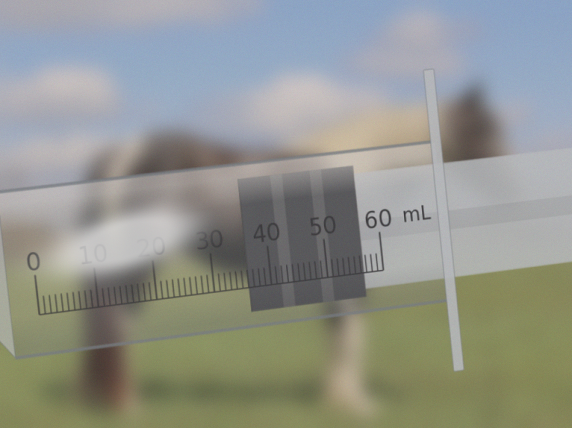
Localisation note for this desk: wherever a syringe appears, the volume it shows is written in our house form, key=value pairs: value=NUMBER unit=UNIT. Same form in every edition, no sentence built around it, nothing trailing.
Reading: value=36 unit=mL
